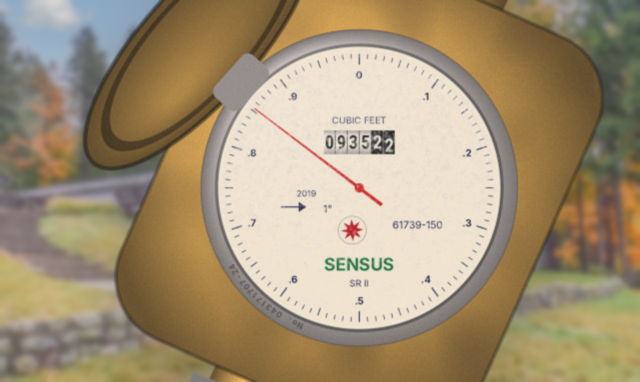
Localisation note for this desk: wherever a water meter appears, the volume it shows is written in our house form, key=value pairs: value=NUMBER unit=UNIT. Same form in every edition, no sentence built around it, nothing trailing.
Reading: value=93521.85 unit=ft³
